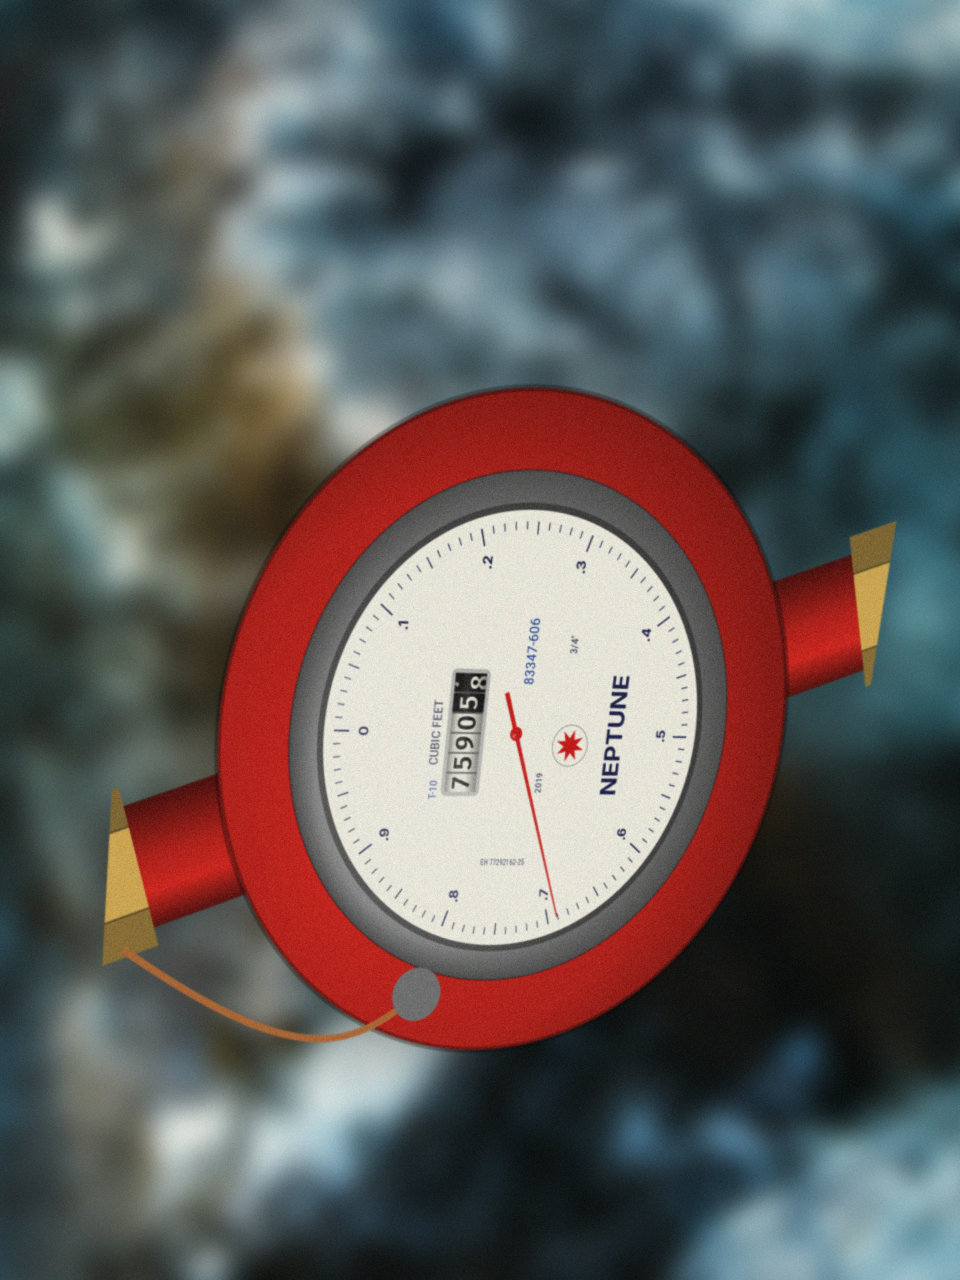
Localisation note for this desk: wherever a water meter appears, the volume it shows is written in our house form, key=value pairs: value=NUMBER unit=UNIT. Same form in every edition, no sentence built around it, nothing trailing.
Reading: value=759057.69 unit=ft³
